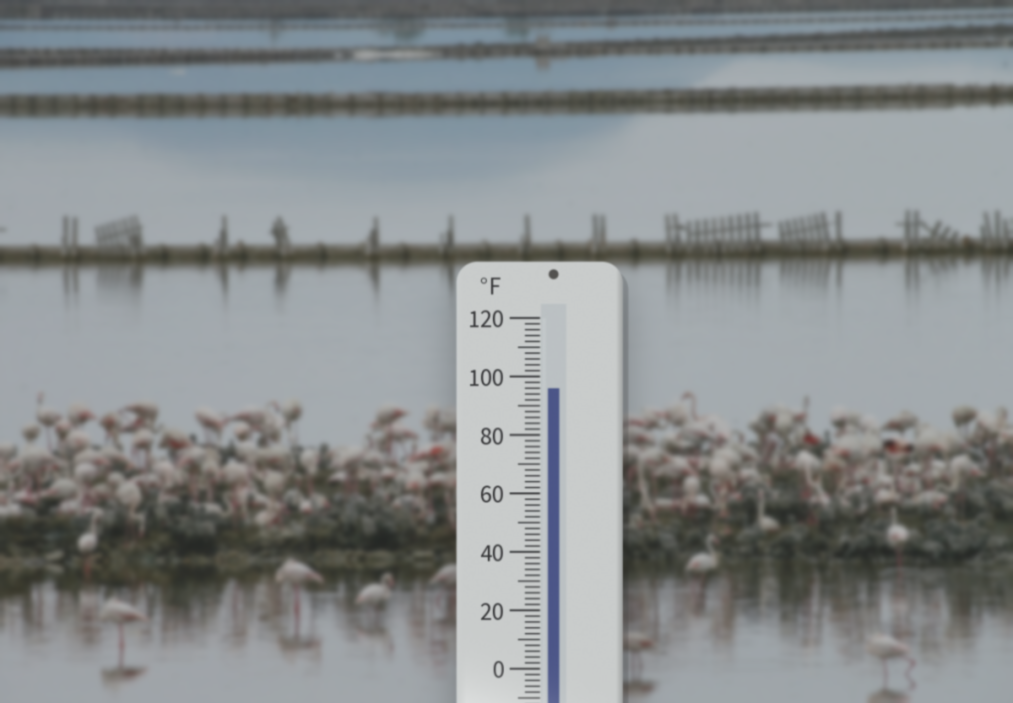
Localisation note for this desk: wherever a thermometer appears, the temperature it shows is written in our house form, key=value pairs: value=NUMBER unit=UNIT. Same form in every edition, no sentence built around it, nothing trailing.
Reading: value=96 unit=°F
